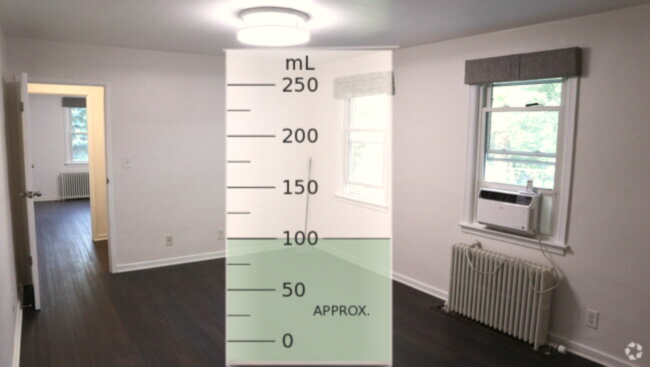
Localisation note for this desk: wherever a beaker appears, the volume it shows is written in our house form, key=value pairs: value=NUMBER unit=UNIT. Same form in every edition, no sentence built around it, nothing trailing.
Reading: value=100 unit=mL
